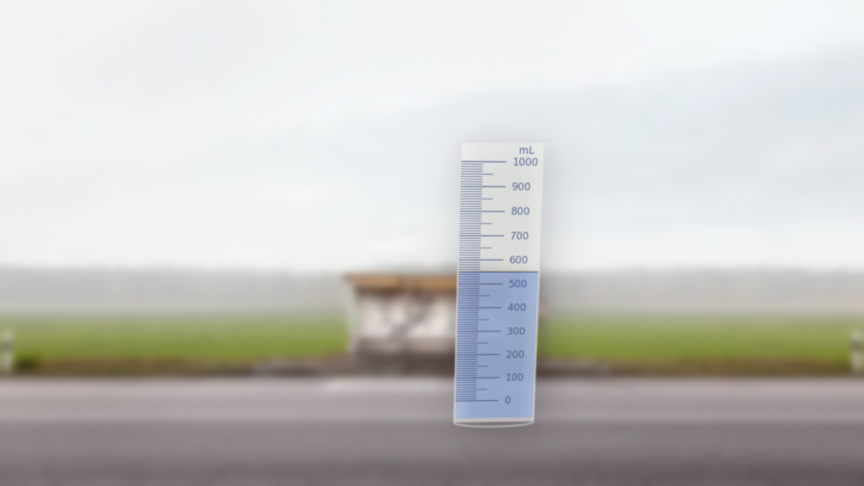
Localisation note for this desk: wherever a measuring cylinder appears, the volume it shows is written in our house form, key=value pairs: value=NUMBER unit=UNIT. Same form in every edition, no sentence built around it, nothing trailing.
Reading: value=550 unit=mL
